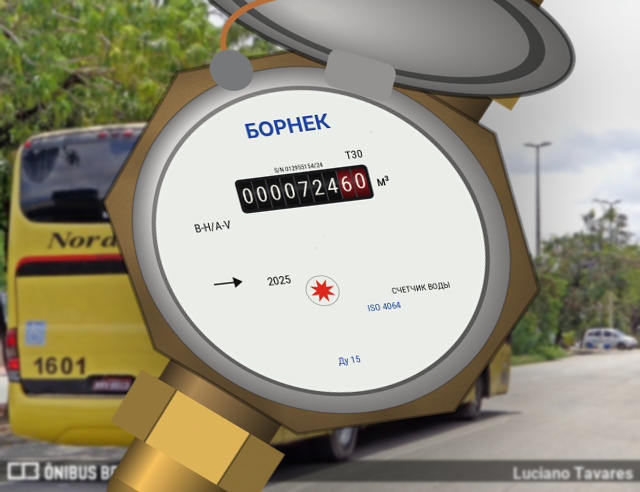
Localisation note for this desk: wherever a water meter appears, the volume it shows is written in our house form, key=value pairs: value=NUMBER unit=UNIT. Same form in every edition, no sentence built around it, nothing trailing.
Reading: value=724.60 unit=m³
